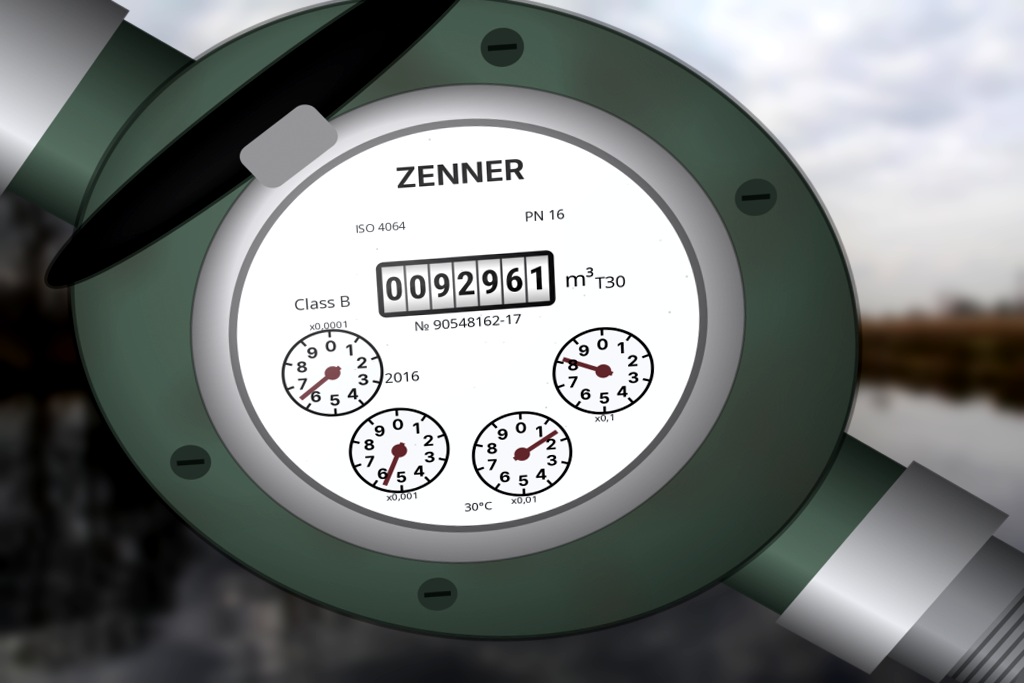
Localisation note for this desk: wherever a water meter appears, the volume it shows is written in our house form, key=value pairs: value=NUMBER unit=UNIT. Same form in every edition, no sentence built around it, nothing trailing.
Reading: value=92961.8156 unit=m³
